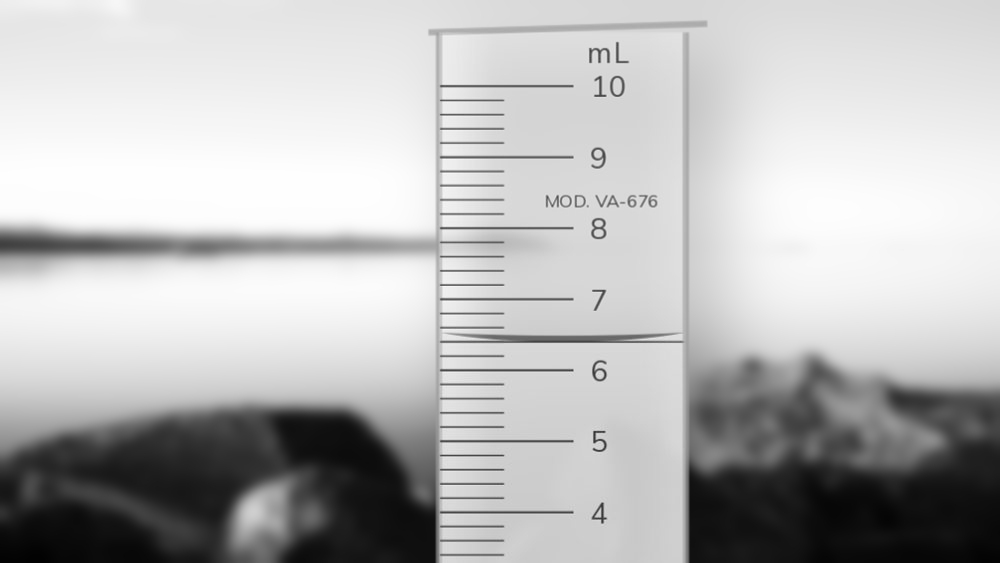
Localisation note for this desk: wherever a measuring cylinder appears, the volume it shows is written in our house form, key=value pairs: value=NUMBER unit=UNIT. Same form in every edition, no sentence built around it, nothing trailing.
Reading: value=6.4 unit=mL
